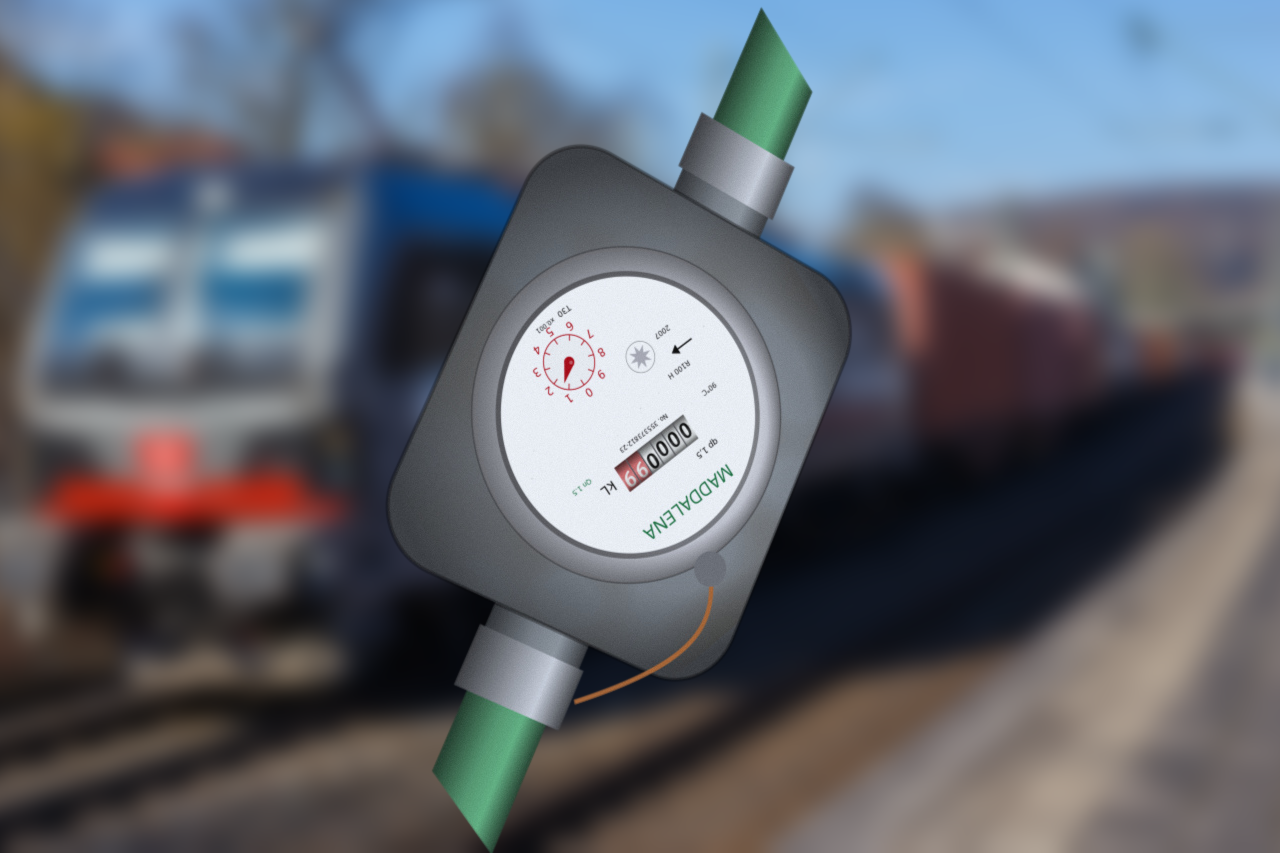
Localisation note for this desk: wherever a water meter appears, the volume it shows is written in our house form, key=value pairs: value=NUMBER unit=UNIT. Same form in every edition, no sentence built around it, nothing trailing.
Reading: value=0.991 unit=kL
